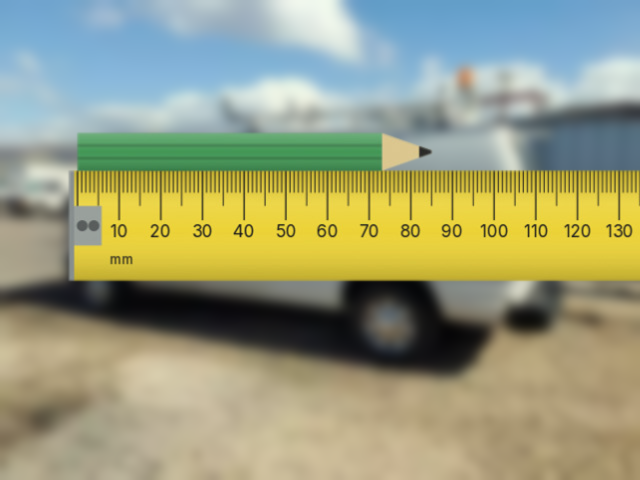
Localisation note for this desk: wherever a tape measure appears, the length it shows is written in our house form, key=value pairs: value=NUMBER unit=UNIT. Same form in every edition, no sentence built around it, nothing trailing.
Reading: value=85 unit=mm
